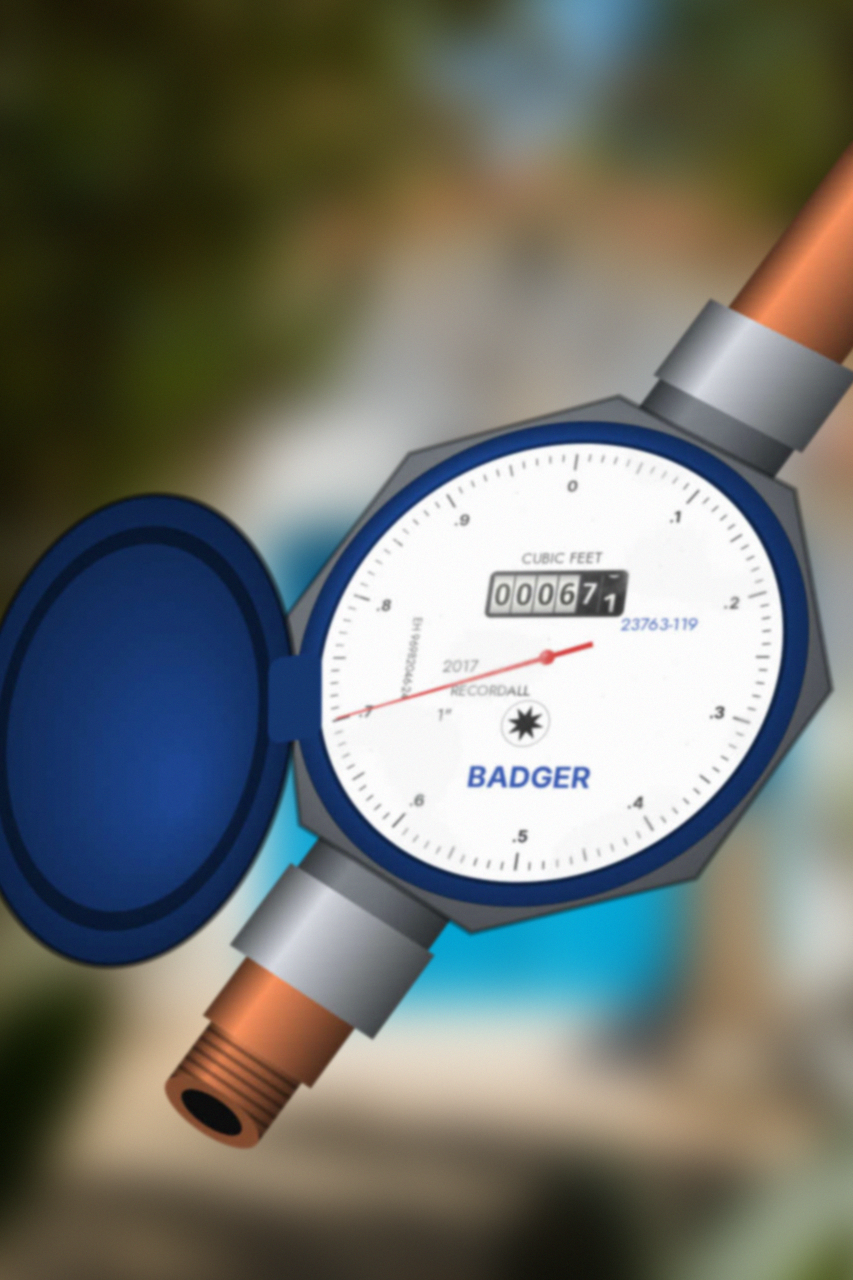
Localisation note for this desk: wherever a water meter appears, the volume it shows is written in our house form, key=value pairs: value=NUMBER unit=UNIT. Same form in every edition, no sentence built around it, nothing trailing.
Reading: value=670.70 unit=ft³
